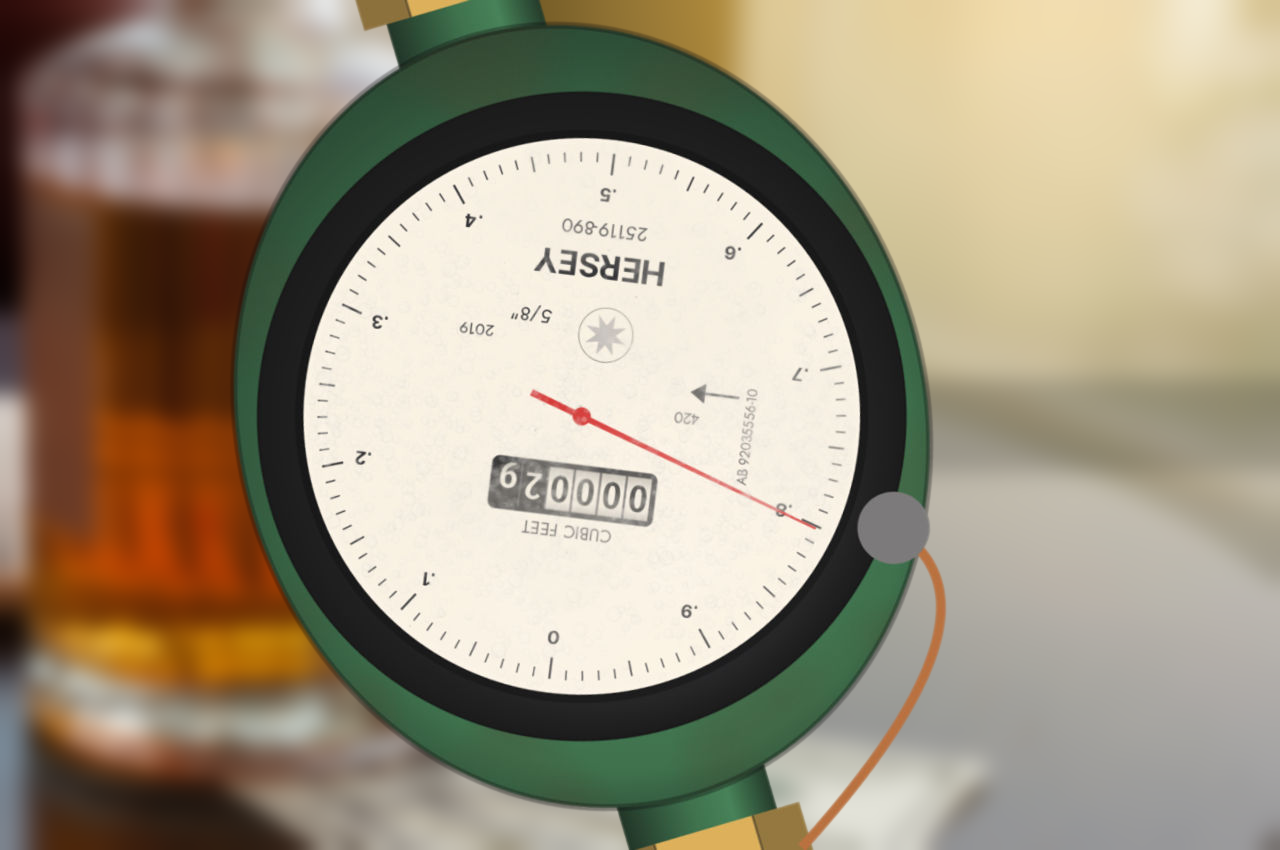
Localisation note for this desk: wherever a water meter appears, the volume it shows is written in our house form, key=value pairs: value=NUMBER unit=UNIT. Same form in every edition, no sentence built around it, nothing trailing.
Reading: value=28.80 unit=ft³
